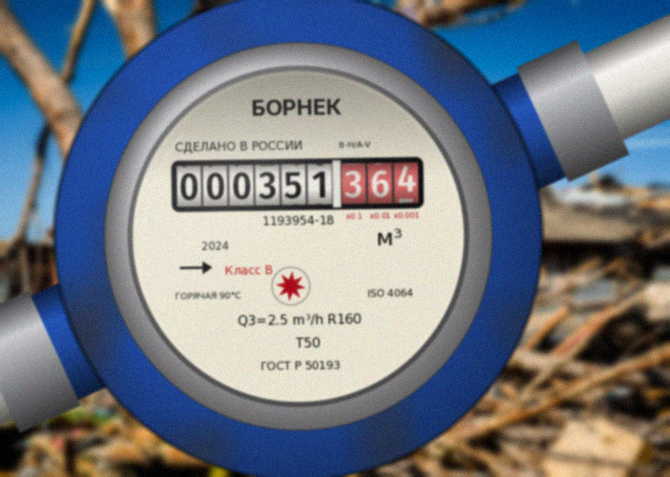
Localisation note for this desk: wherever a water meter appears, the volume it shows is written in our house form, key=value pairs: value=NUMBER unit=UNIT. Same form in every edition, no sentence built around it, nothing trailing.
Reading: value=351.364 unit=m³
